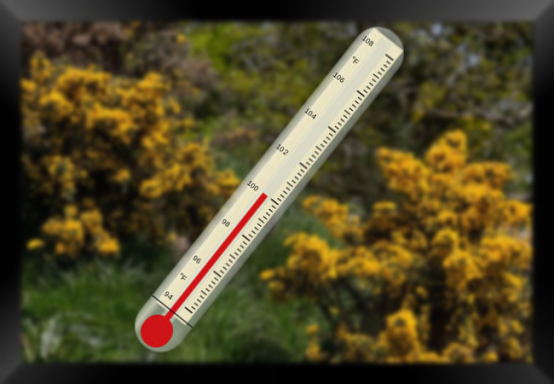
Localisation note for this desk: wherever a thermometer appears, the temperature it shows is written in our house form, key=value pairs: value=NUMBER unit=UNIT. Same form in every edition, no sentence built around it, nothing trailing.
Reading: value=100 unit=°F
